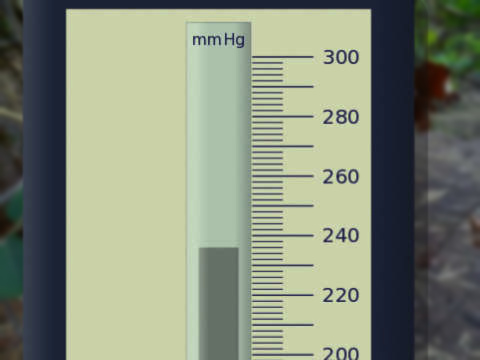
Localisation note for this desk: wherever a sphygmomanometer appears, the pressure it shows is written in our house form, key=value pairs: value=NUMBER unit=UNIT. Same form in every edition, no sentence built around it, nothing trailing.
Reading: value=236 unit=mmHg
